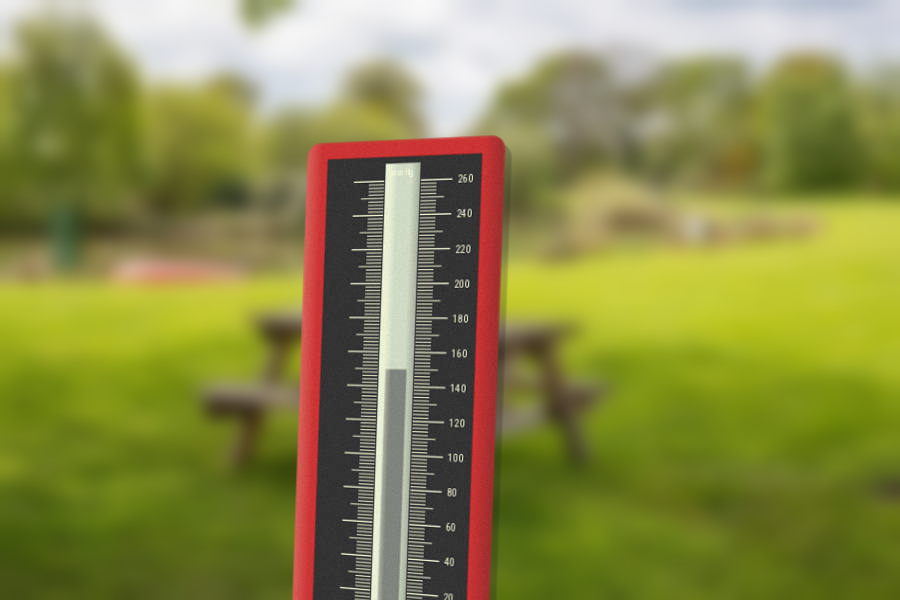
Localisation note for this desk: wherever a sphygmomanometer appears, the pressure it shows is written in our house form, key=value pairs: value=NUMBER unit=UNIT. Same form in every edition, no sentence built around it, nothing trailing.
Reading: value=150 unit=mmHg
